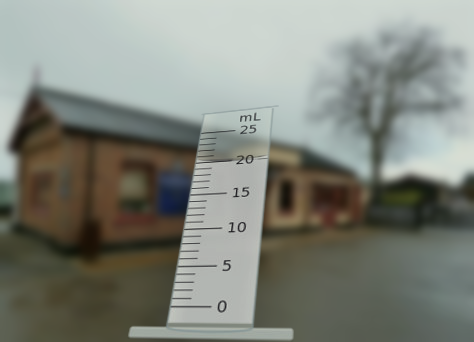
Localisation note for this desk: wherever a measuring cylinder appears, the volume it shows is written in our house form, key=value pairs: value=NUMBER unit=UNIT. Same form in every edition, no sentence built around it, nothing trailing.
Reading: value=20 unit=mL
